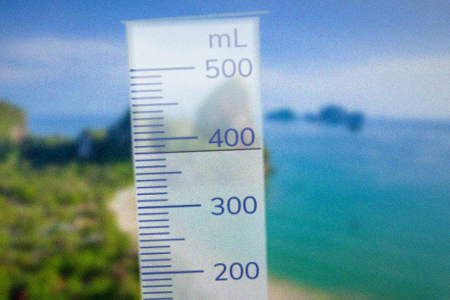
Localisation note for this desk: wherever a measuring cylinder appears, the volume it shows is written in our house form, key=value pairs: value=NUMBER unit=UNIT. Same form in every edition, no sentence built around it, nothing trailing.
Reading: value=380 unit=mL
